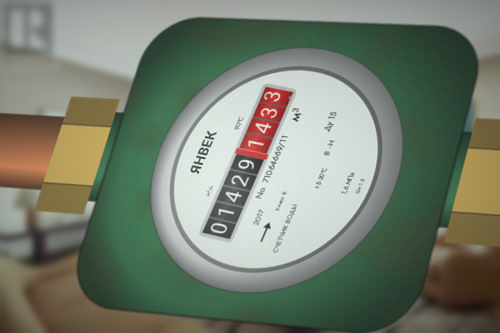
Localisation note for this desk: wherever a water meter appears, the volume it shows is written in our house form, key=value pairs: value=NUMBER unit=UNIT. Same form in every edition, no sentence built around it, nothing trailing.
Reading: value=1429.1433 unit=m³
